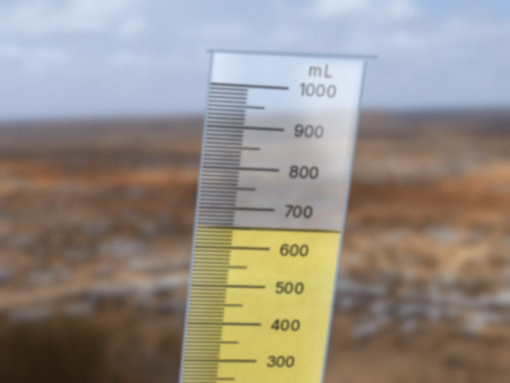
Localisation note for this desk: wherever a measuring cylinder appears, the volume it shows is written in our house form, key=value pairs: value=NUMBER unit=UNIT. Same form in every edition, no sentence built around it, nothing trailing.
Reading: value=650 unit=mL
